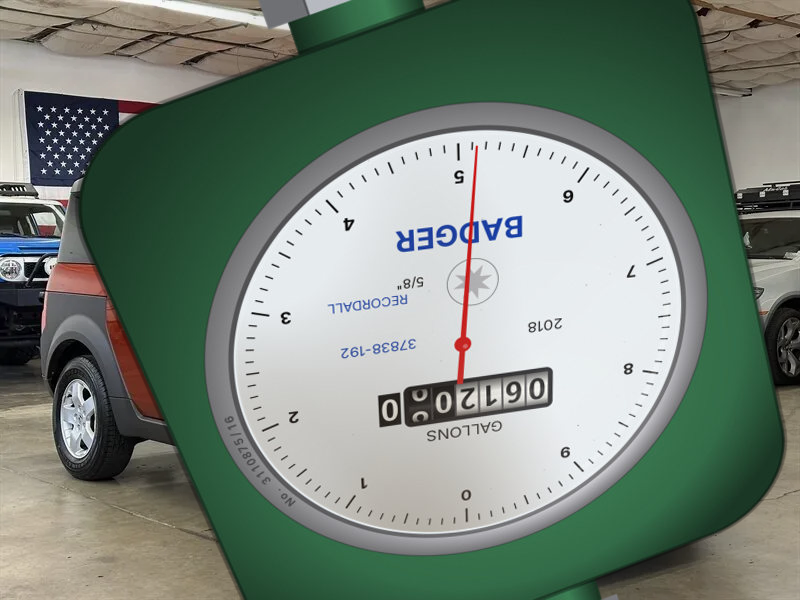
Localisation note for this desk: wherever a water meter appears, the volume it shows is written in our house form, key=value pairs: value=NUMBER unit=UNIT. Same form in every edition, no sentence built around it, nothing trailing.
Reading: value=612085.1 unit=gal
